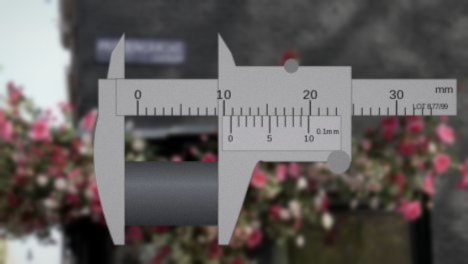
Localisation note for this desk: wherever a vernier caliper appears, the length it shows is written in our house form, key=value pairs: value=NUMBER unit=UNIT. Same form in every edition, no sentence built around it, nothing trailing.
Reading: value=10.8 unit=mm
